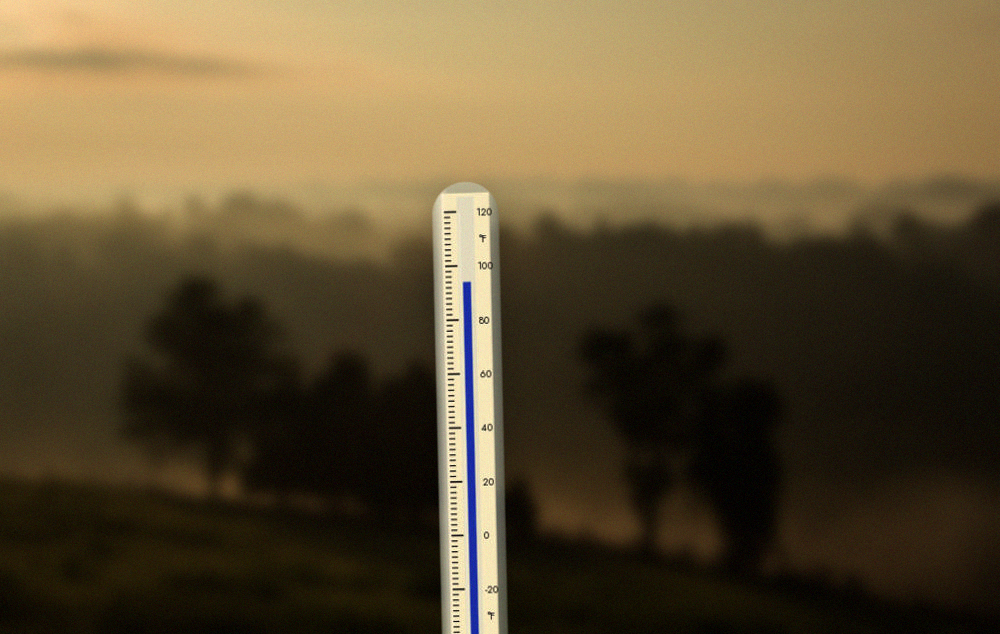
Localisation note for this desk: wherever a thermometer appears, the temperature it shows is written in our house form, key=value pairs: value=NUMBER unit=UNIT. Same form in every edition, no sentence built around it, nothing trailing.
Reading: value=94 unit=°F
